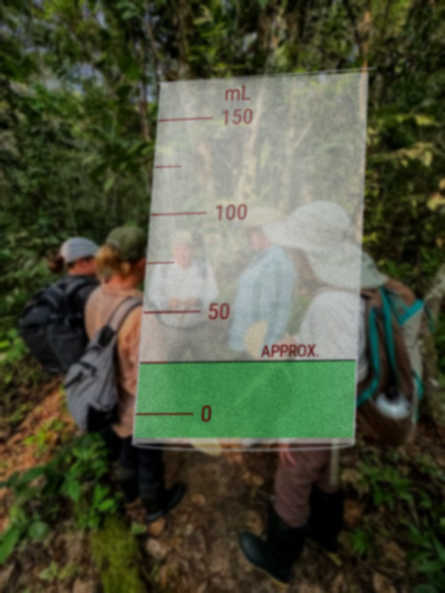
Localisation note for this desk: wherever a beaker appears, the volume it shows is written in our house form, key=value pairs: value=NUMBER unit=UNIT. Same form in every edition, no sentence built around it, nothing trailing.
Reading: value=25 unit=mL
